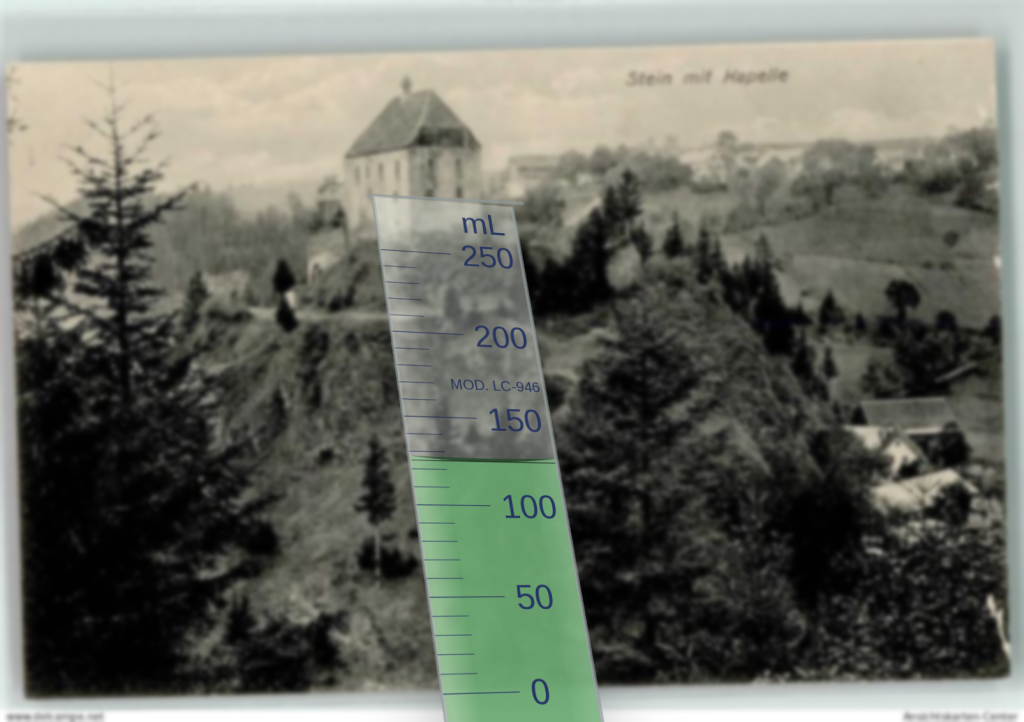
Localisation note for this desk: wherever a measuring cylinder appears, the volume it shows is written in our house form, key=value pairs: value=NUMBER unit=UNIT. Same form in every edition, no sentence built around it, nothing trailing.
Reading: value=125 unit=mL
